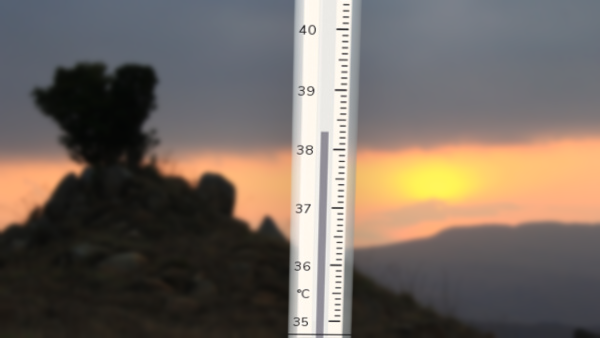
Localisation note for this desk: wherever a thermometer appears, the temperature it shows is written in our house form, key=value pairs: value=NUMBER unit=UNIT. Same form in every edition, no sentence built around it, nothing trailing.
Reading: value=38.3 unit=°C
